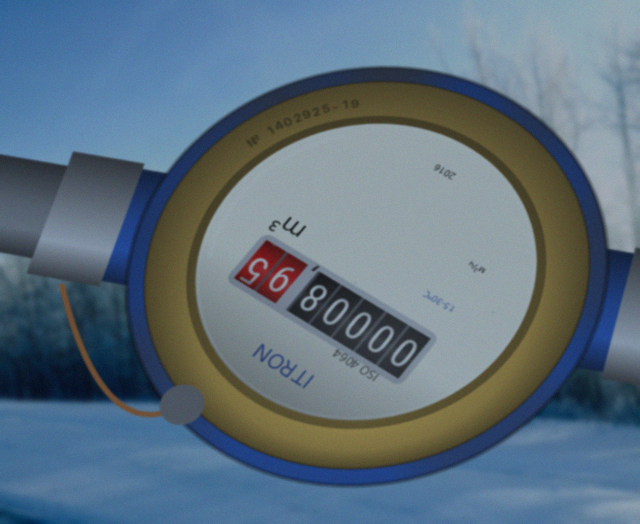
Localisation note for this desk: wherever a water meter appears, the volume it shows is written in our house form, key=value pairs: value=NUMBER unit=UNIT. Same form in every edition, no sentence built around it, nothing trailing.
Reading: value=8.95 unit=m³
